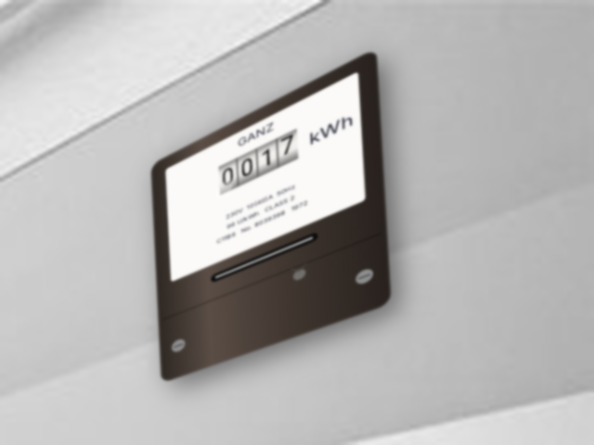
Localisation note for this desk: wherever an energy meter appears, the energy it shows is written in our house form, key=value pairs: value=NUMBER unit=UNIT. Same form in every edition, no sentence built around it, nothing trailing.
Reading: value=17 unit=kWh
